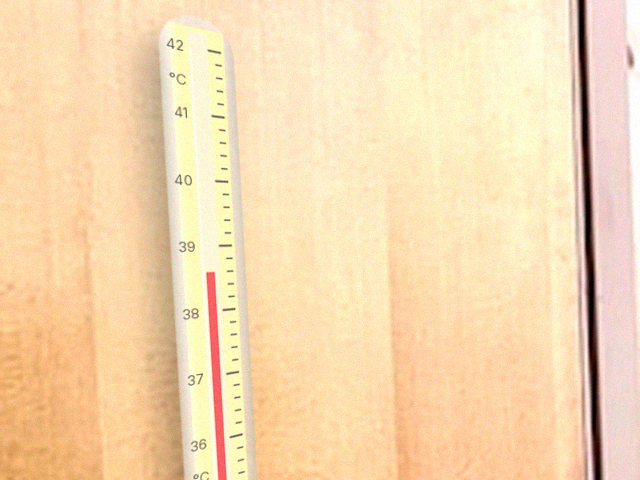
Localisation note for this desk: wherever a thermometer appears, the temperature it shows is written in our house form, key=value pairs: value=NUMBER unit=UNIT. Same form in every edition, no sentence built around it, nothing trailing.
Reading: value=38.6 unit=°C
